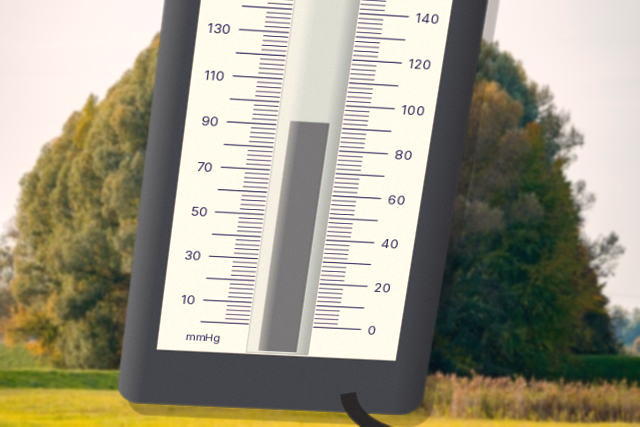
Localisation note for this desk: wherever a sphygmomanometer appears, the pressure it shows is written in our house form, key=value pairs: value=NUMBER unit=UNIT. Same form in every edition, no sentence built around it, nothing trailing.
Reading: value=92 unit=mmHg
